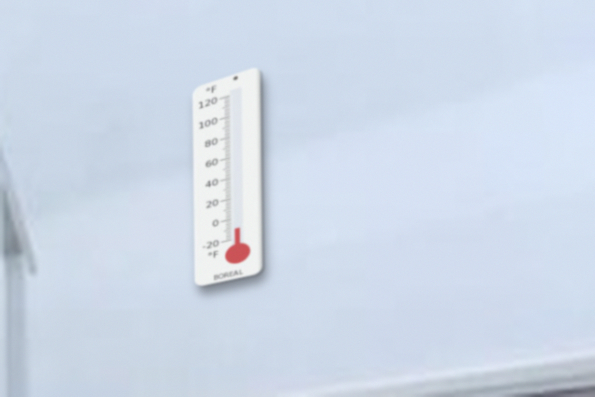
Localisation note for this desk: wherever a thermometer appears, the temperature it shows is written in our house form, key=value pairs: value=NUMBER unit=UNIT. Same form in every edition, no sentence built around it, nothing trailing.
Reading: value=-10 unit=°F
